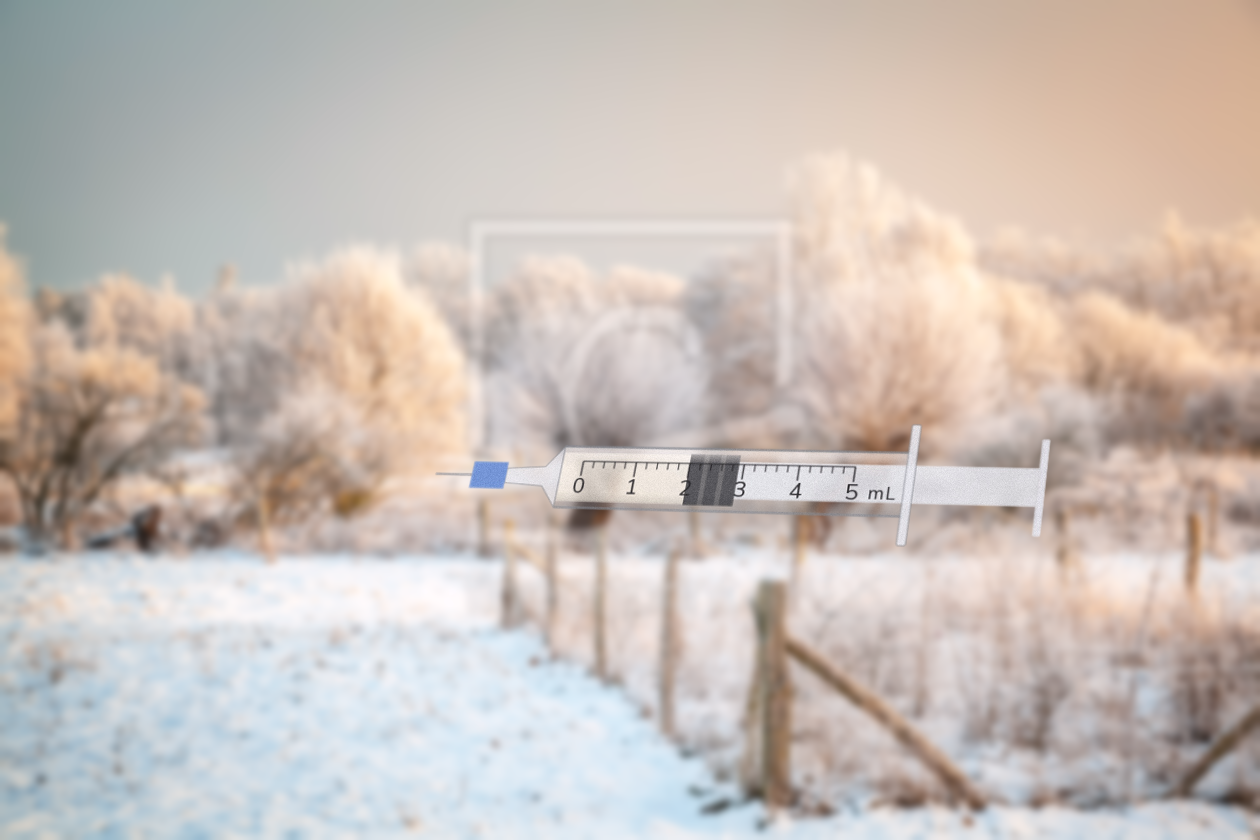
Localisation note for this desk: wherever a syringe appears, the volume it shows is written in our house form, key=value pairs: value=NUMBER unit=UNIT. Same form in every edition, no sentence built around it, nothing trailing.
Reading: value=2 unit=mL
